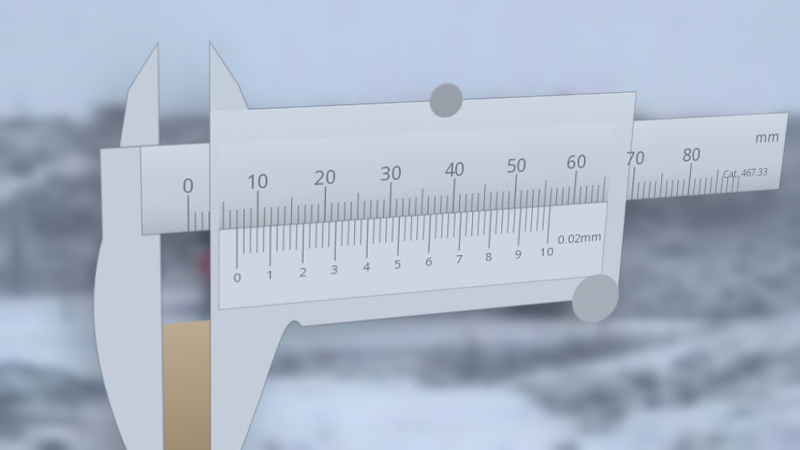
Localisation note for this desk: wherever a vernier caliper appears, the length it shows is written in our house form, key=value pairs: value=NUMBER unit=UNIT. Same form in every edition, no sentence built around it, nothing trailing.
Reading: value=7.0 unit=mm
